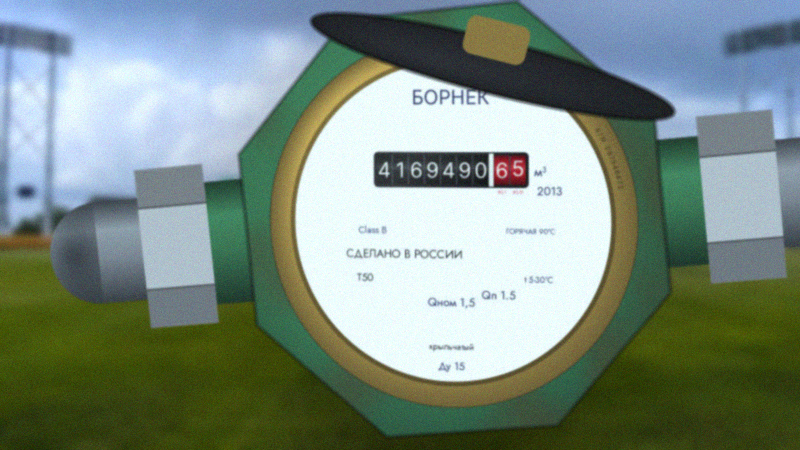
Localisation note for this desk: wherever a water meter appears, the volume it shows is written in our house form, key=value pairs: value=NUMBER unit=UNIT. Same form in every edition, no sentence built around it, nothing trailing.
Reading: value=4169490.65 unit=m³
